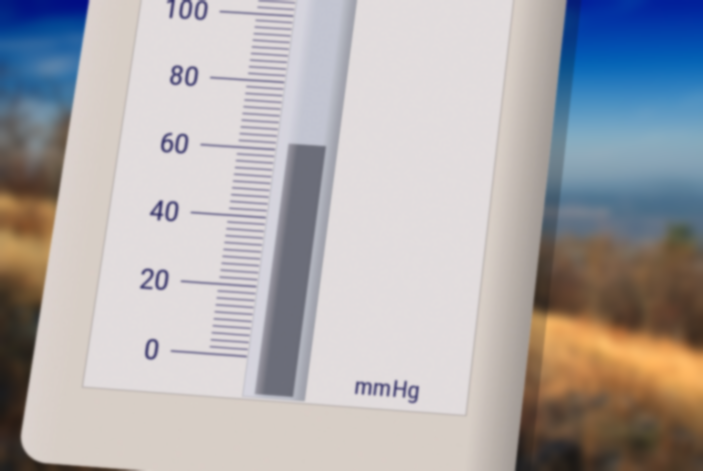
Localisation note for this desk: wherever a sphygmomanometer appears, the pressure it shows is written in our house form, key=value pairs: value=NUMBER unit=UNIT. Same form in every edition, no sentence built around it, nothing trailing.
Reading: value=62 unit=mmHg
